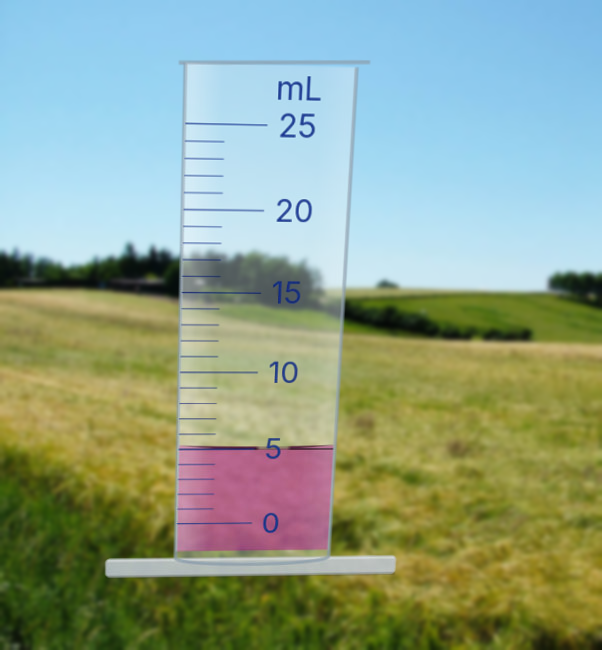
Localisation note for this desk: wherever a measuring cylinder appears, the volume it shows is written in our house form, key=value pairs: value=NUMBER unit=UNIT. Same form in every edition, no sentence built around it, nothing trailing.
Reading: value=5 unit=mL
